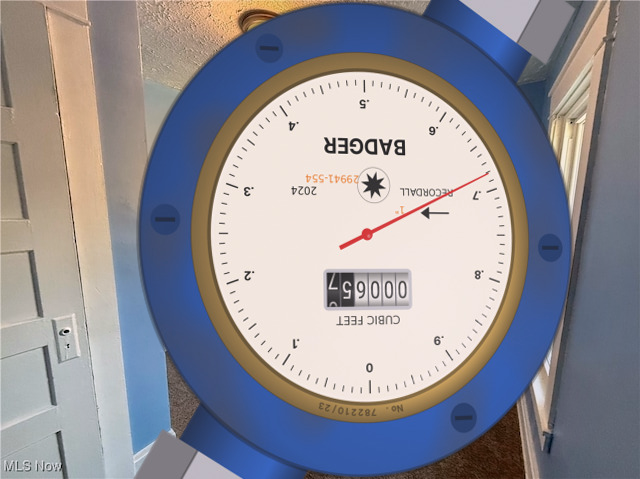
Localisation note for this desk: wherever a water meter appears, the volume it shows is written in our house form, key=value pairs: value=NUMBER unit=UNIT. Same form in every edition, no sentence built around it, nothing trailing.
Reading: value=656.68 unit=ft³
